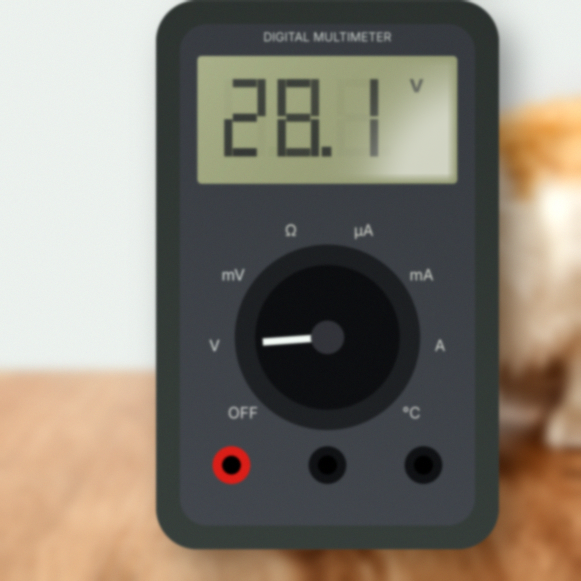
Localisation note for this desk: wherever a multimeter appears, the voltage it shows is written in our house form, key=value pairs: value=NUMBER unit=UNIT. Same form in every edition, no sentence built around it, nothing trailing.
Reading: value=28.1 unit=V
